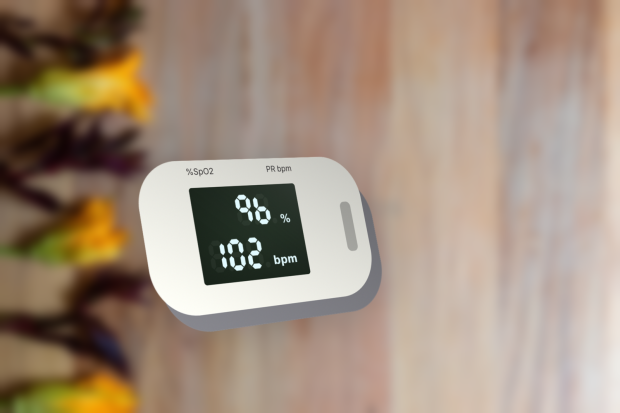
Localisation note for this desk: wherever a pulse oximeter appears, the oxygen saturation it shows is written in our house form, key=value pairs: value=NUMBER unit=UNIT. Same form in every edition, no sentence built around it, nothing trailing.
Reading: value=96 unit=%
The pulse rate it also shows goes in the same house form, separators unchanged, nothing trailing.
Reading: value=102 unit=bpm
